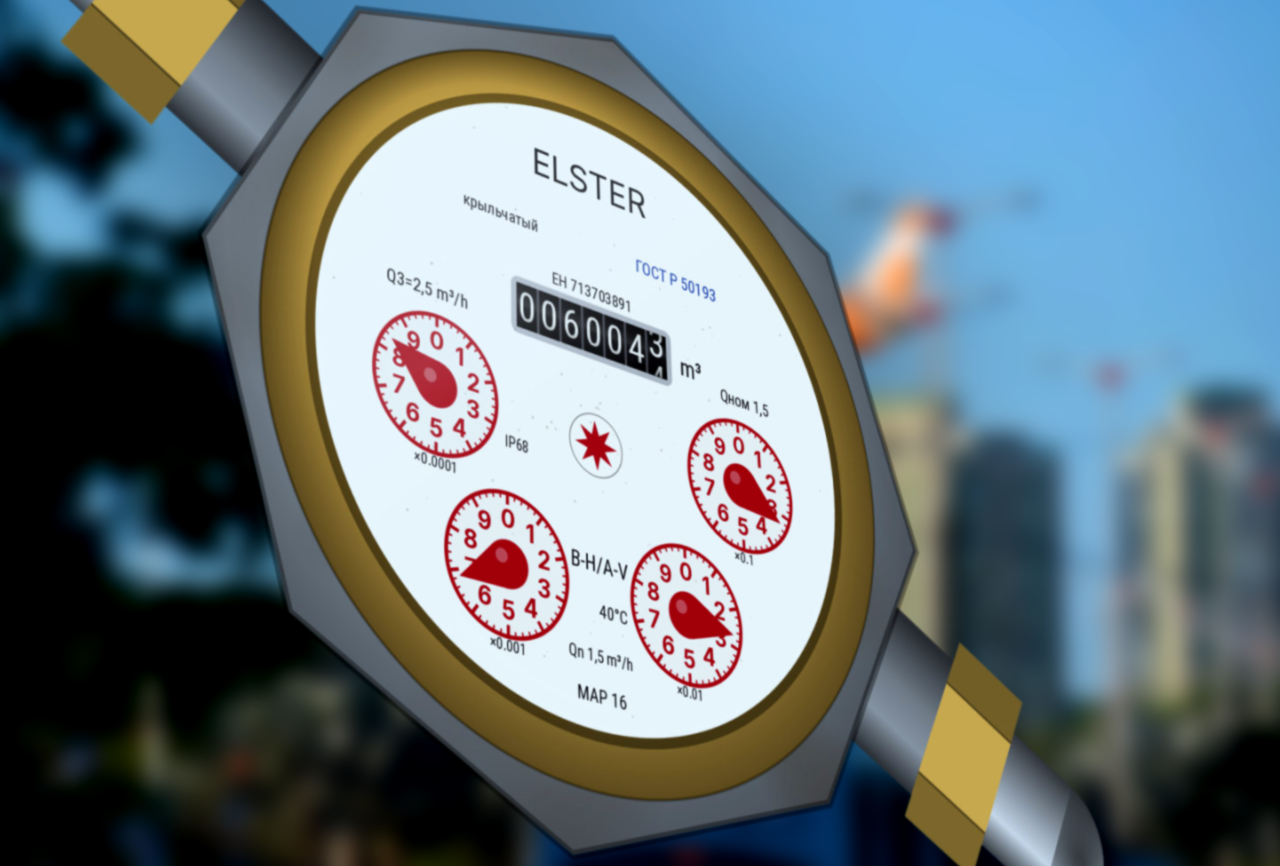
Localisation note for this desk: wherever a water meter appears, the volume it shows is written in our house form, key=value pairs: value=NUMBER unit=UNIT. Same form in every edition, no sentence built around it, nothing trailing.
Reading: value=60043.3268 unit=m³
